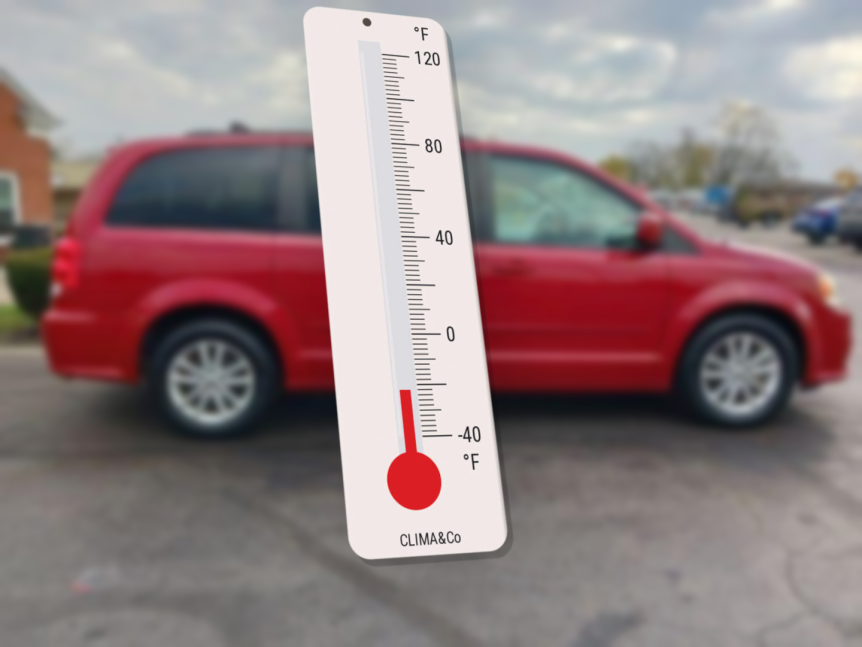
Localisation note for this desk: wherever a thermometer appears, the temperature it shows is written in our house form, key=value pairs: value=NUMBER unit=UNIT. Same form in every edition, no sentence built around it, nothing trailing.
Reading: value=-22 unit=°F
